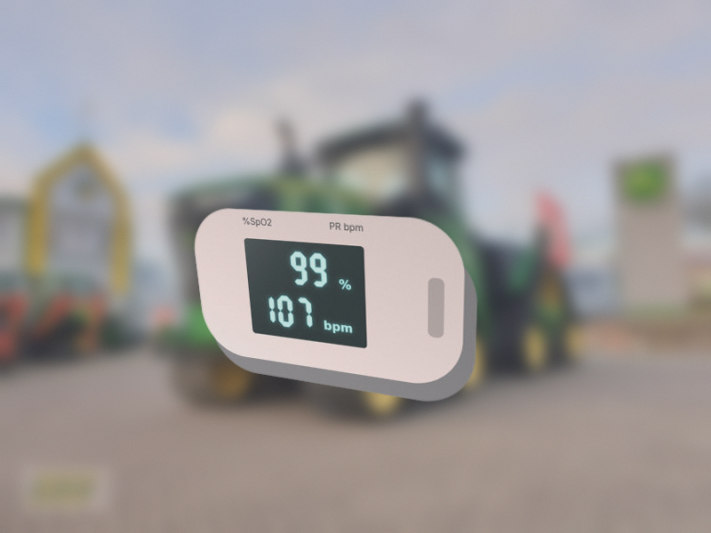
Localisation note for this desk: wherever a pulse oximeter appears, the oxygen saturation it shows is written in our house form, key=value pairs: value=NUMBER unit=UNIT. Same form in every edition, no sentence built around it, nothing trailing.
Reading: value=99 unit=%
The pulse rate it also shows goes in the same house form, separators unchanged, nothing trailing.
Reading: value=107 unit=bpm
